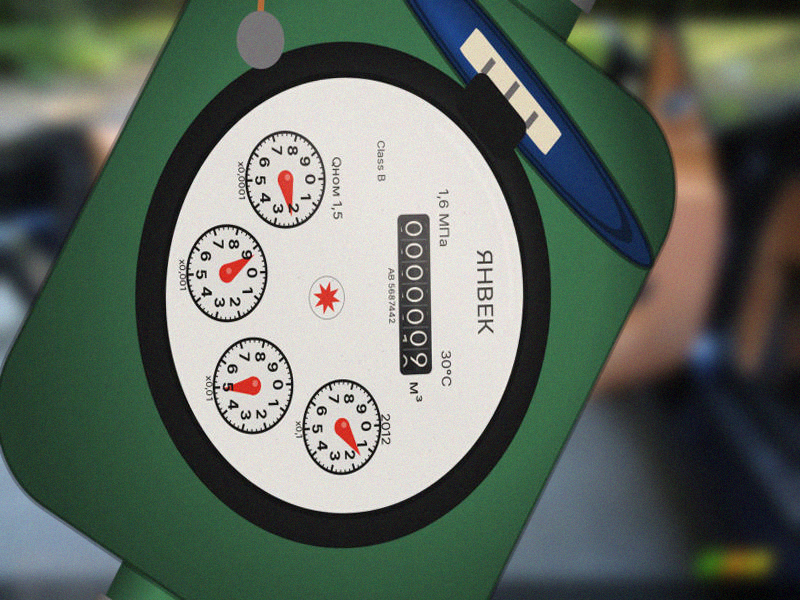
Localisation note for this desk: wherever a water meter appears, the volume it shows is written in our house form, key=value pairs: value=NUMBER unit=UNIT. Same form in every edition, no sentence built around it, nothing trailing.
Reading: value=9.1492 unit=m³
